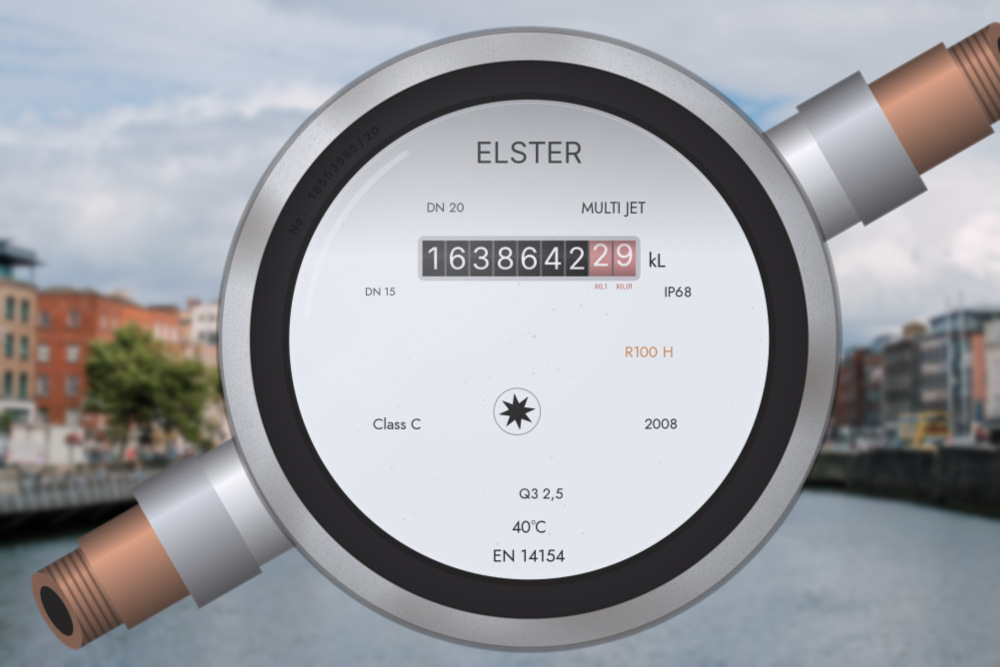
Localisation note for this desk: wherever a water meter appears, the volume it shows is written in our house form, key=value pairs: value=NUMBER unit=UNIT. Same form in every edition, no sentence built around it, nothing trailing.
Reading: value=1638642.29 unit=kL
